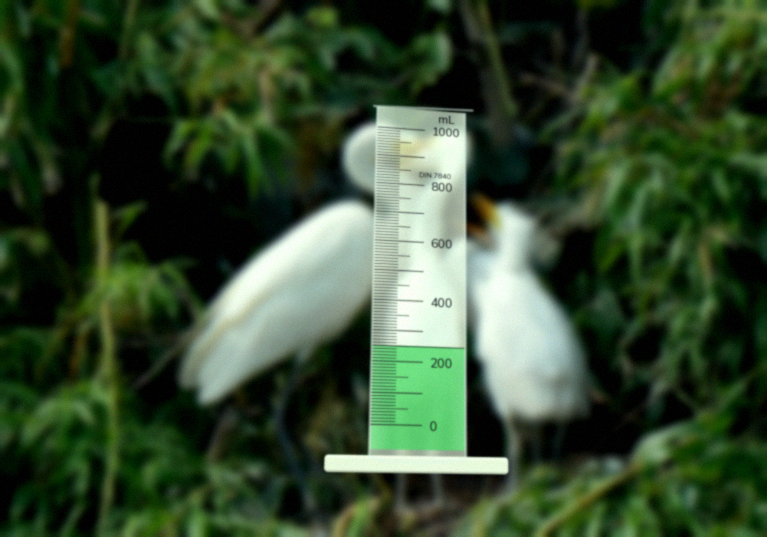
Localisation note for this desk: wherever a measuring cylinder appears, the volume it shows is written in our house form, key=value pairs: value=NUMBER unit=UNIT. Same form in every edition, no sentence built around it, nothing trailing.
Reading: value=250 unit=mL
